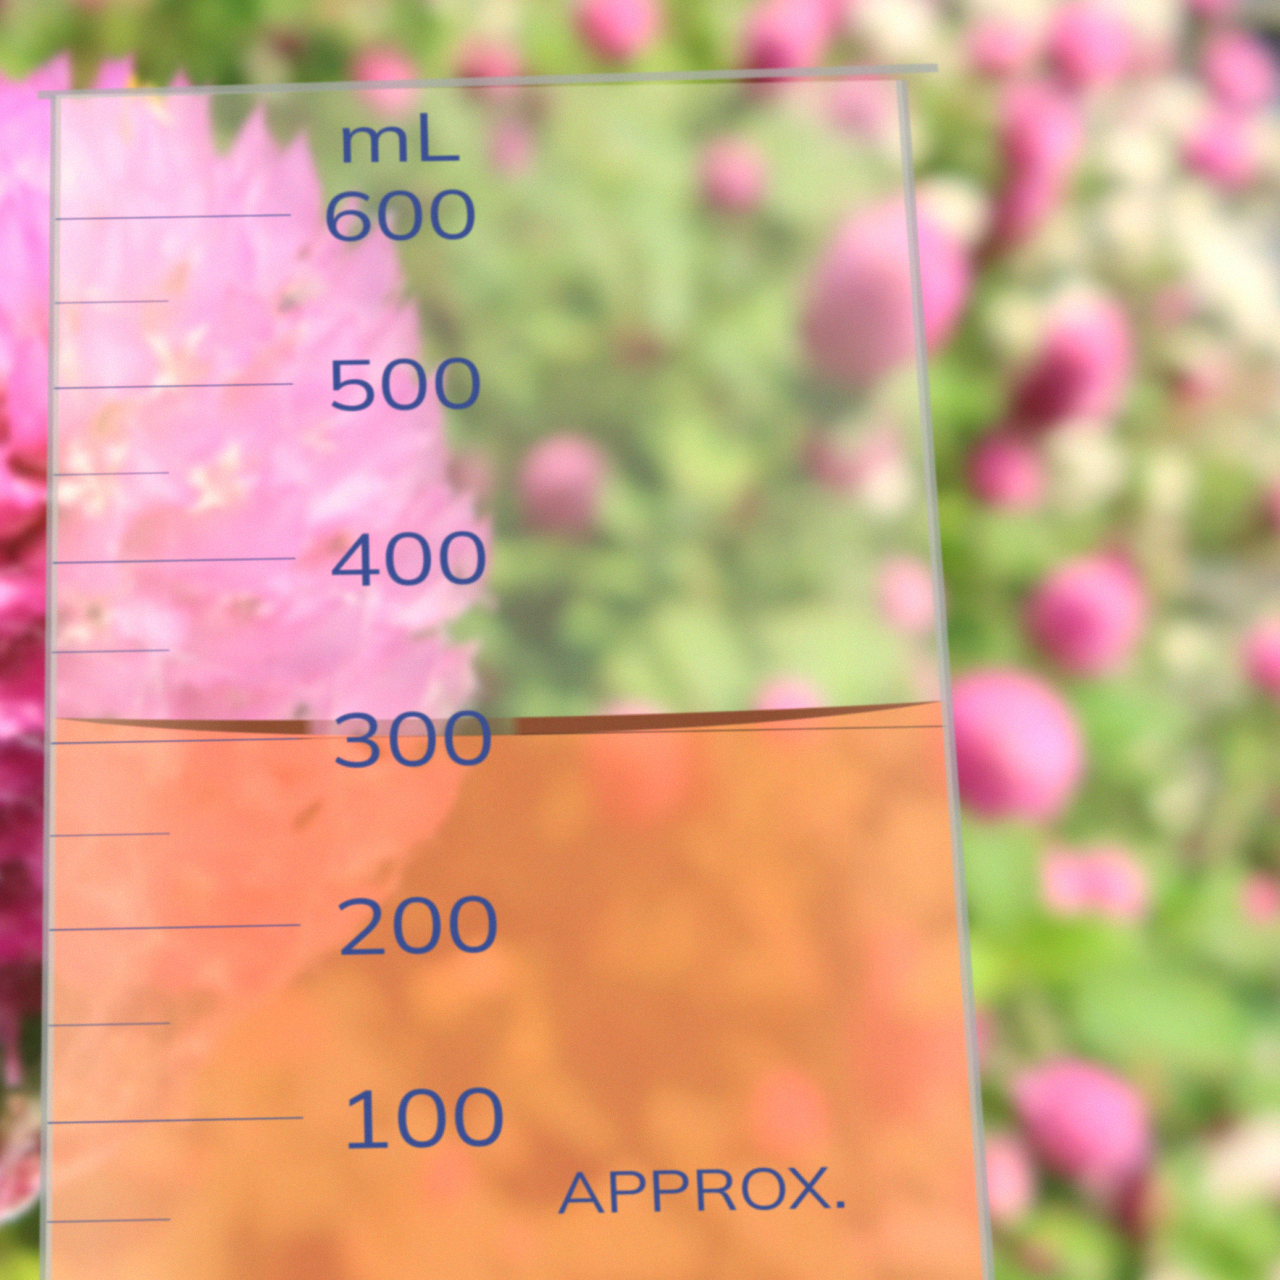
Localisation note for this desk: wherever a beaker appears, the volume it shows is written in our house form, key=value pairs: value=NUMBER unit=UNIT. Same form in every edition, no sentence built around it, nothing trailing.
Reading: value=300 unit=mL
